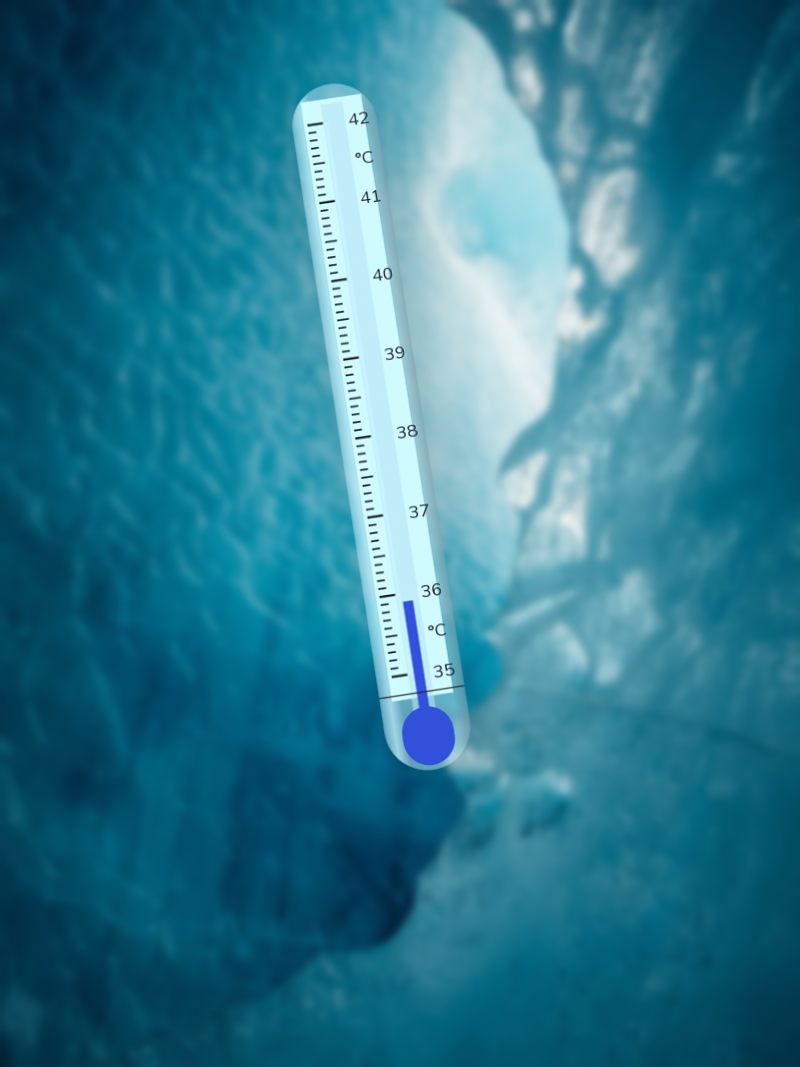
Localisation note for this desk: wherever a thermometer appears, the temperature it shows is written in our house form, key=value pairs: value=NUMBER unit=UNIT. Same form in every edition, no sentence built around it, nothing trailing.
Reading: value=35.9 unit=°C
